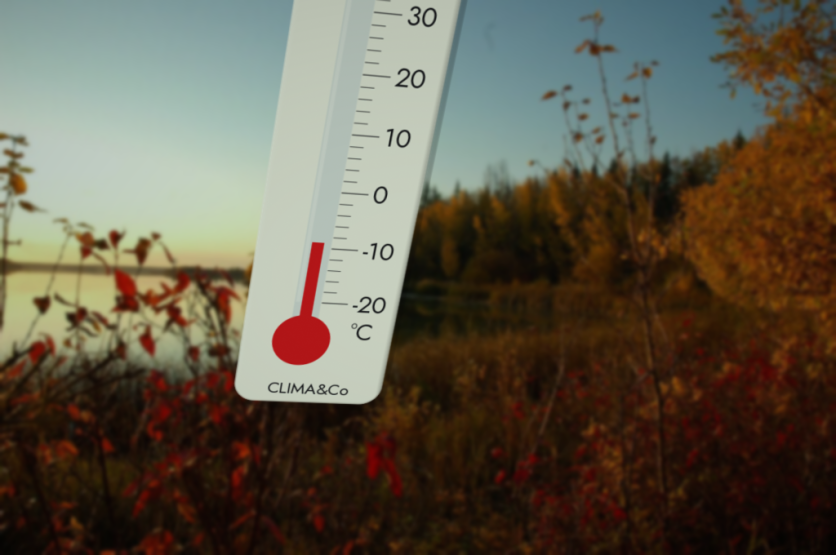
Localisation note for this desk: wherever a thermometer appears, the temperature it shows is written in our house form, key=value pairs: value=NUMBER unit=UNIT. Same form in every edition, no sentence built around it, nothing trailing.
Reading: value=-9 unit=°C
